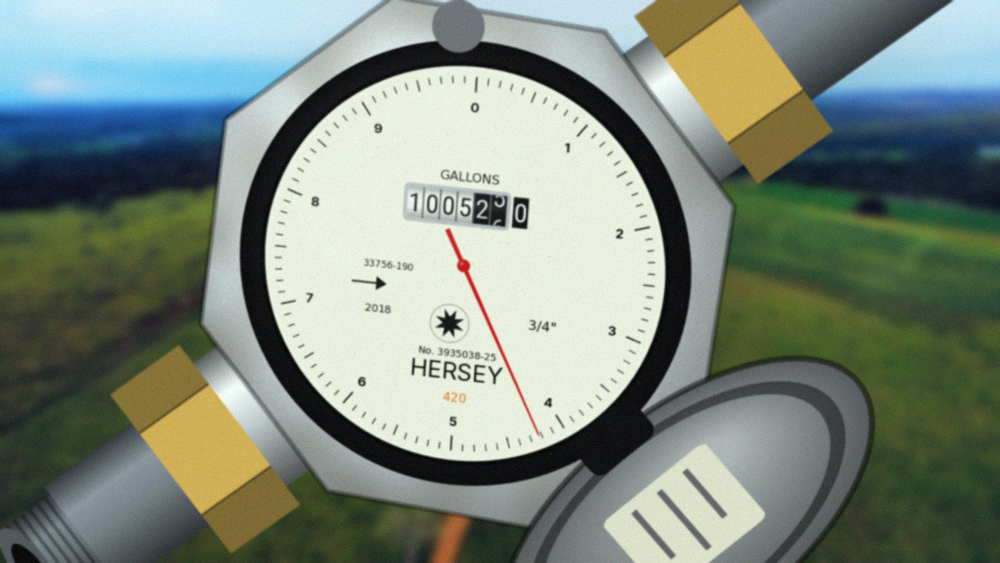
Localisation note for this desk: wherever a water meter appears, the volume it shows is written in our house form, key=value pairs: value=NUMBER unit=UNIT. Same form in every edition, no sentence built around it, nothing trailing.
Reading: value=1005254.2 unit=gal
